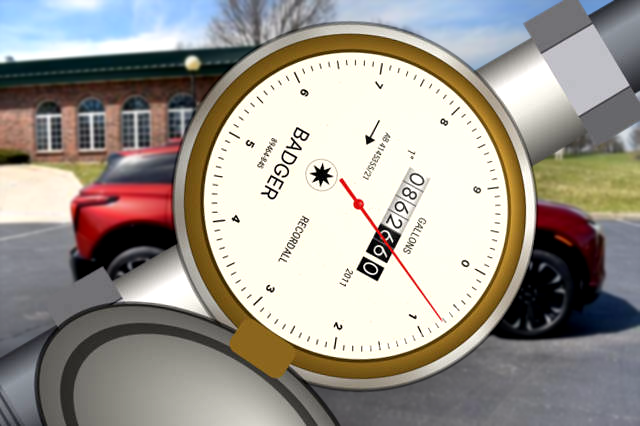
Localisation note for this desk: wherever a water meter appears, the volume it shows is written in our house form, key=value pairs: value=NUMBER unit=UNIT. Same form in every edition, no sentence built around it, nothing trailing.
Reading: value=862660.7 unit=gal
